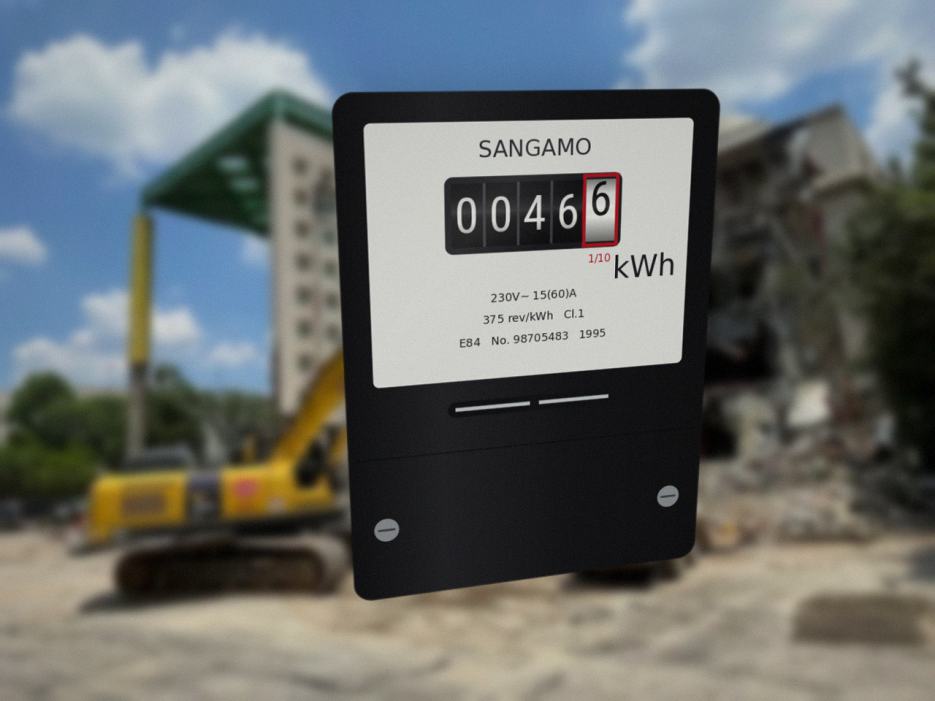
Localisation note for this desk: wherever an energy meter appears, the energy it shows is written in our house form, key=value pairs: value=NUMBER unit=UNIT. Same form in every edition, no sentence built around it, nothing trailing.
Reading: value=46.6 unit=kWh
